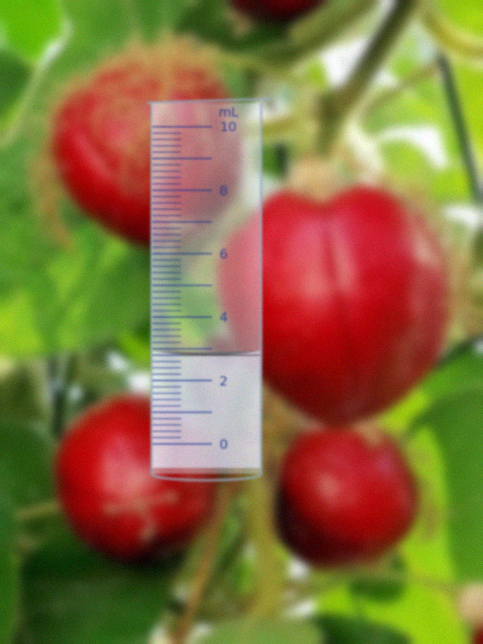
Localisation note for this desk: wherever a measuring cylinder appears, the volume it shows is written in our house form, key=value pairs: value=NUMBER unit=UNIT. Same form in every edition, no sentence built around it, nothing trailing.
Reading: value=2.8 unit=mL
